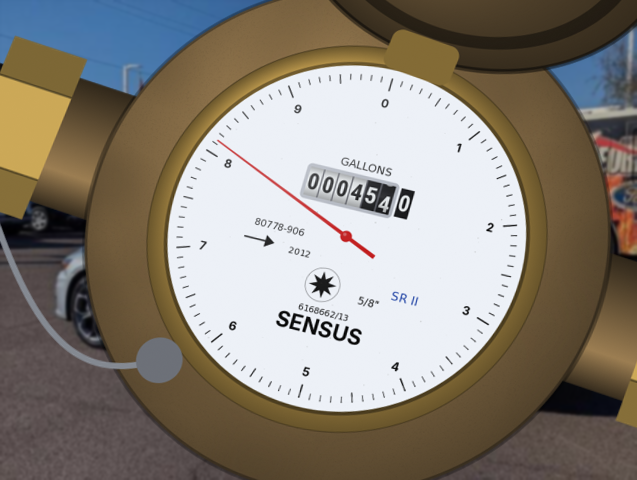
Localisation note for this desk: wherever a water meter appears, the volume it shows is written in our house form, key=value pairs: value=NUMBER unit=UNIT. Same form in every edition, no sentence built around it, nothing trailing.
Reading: value=4538.1 unit=gal
